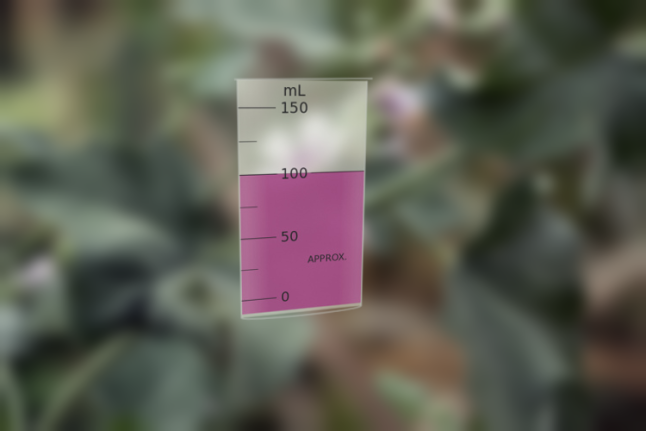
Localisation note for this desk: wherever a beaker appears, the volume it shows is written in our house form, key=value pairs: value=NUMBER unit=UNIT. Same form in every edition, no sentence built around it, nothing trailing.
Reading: value=100 unit=mL
